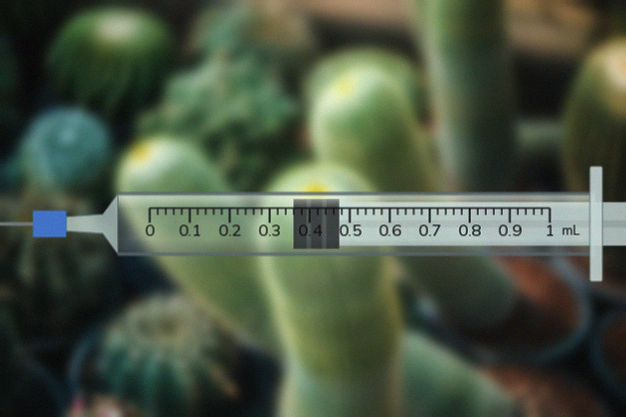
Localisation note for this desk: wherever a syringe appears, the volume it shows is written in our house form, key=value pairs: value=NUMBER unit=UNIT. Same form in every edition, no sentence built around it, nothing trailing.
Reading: value=0.36 unit=mL
